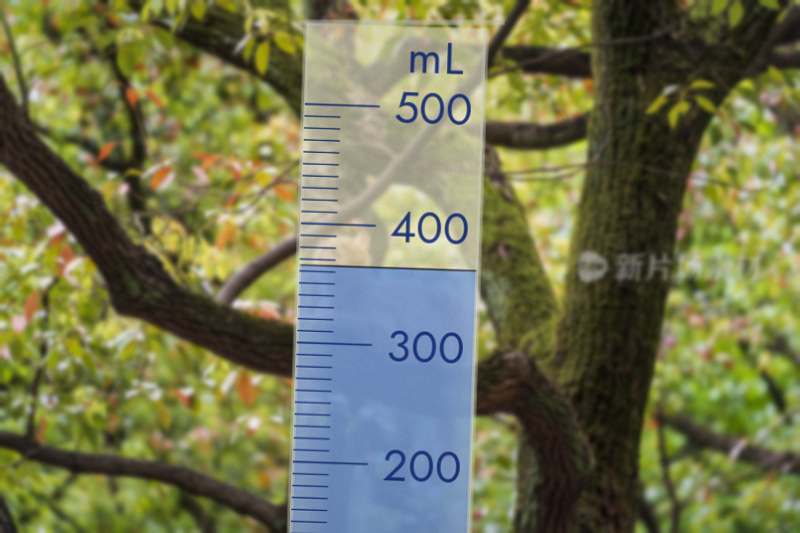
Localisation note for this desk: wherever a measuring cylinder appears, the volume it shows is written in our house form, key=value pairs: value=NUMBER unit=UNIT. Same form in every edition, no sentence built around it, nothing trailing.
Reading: value=365 unit=mL
